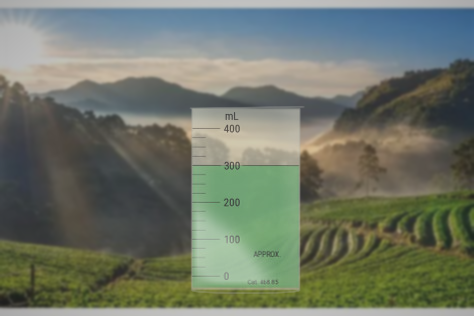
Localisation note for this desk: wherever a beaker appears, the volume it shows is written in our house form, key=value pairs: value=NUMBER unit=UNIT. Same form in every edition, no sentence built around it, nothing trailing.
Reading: value=300 unit=mL
